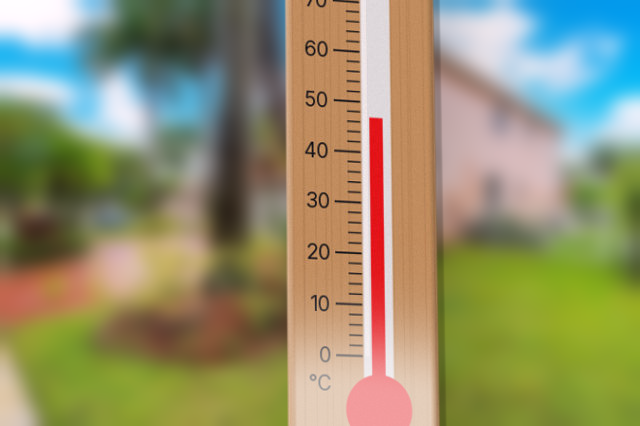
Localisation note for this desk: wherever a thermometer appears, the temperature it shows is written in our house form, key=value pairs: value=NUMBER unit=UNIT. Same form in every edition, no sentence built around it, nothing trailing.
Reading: value=47 unit=°C
